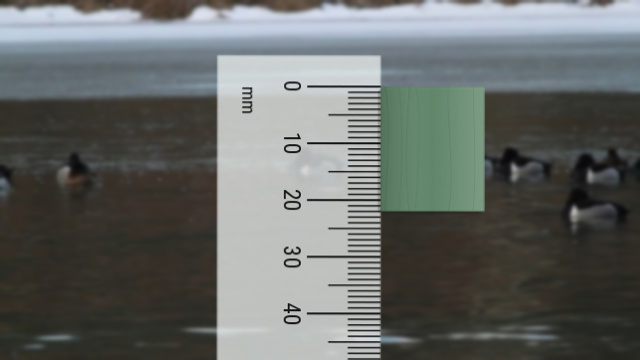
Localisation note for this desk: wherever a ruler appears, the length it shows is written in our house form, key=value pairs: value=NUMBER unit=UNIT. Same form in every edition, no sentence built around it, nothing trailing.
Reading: value=22 unit=mm
